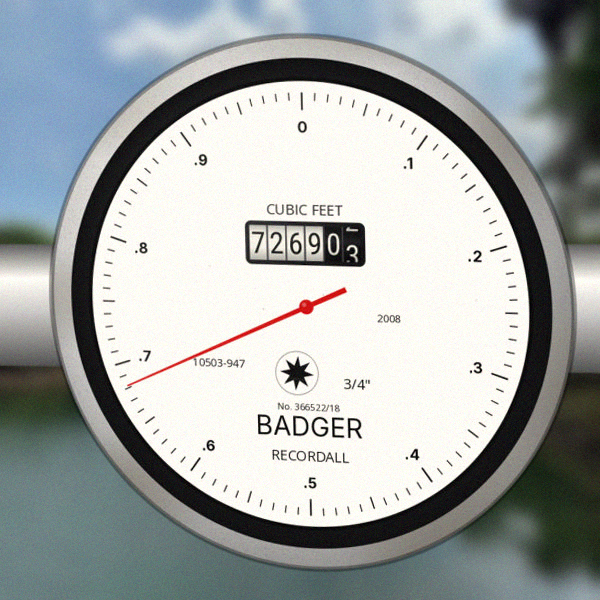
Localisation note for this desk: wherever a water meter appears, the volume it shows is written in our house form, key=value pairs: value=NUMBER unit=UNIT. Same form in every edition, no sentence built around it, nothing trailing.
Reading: value=726902.68 unit=ft³
